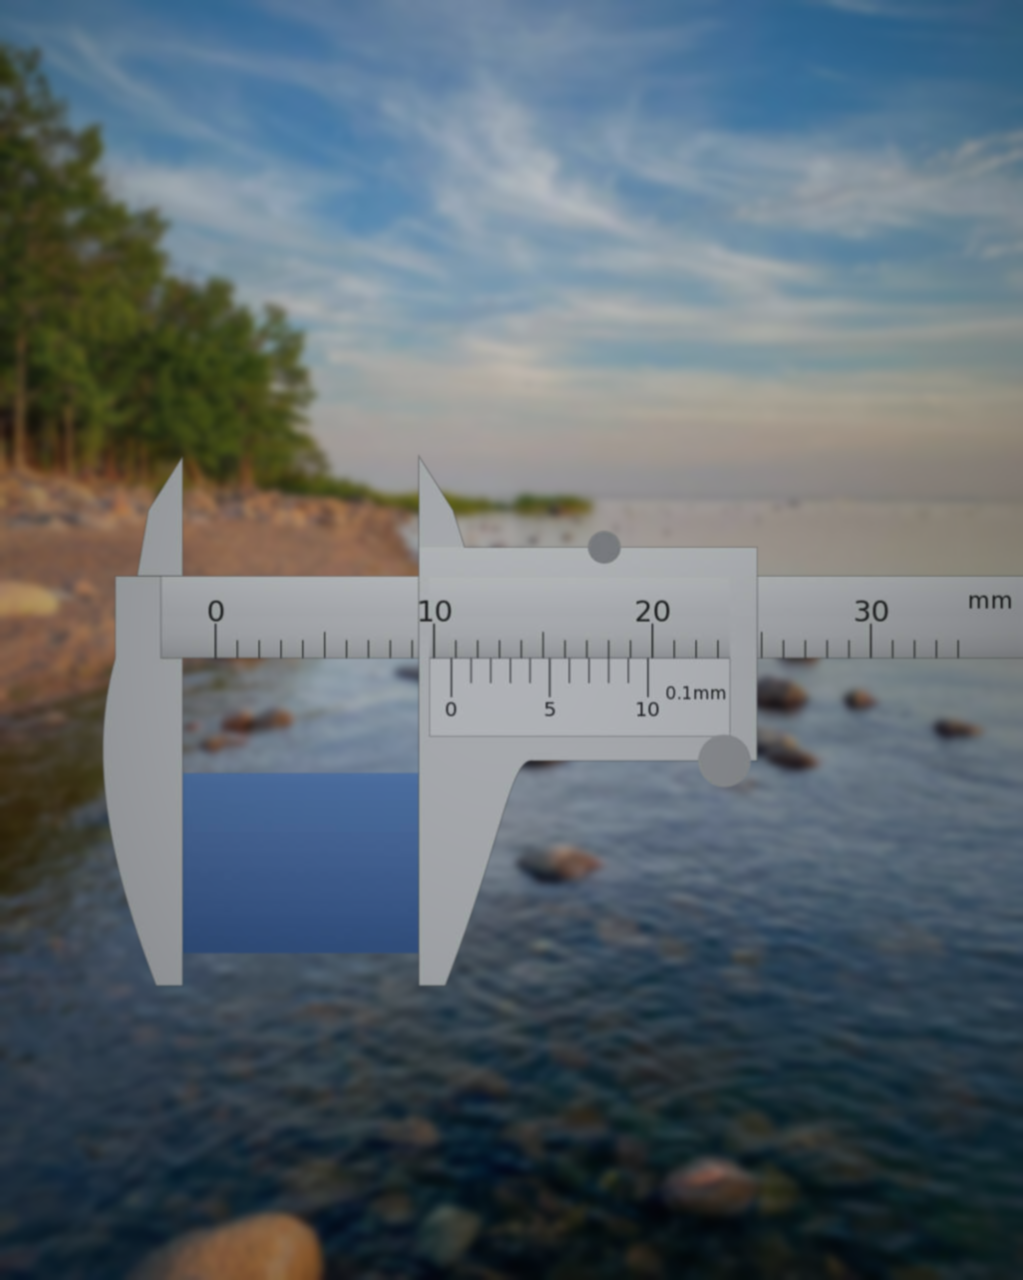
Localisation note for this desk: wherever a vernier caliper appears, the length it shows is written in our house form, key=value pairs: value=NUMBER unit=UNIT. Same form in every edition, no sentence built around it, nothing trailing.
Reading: value=10.8 unit=mm
